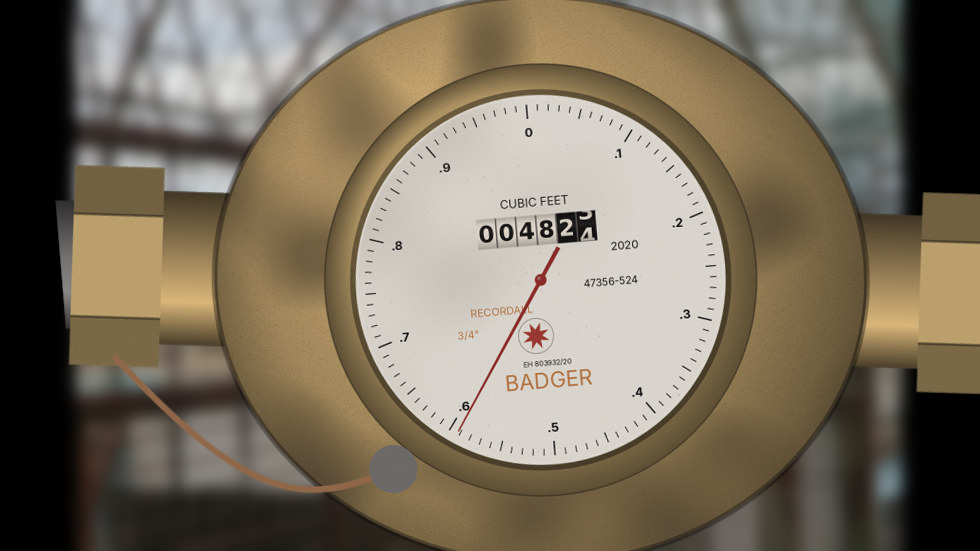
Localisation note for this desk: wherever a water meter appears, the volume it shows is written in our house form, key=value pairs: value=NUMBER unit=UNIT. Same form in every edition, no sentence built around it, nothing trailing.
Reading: value=4823.59 unit=ft³
